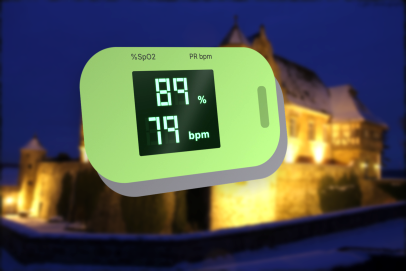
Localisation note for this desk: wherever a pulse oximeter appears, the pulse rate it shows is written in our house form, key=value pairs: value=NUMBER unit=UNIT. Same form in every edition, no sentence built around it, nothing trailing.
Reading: value=79 unit=bpm
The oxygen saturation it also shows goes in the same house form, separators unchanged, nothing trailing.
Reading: value=89 unit=%
